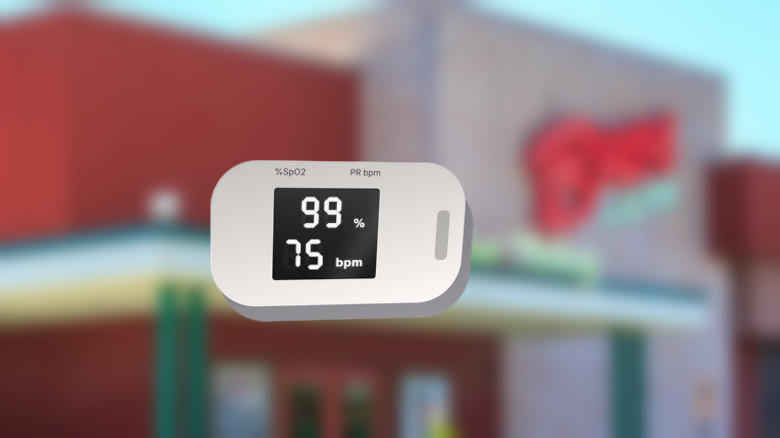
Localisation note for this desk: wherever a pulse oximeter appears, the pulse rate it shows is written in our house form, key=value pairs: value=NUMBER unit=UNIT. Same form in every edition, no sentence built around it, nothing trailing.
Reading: value=75 unit=bpm
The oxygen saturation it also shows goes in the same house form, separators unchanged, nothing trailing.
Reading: value=99 unit=%
